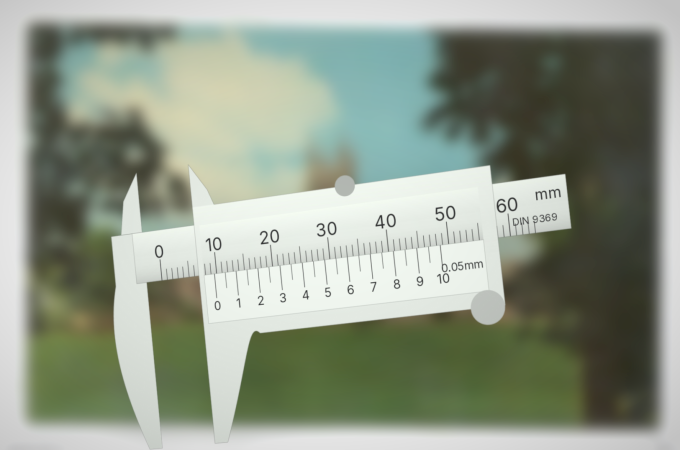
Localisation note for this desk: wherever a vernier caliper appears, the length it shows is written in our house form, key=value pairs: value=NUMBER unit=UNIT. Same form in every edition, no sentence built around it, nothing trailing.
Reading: value=9.6 unit=mm
